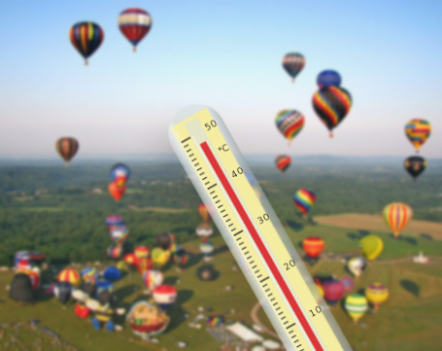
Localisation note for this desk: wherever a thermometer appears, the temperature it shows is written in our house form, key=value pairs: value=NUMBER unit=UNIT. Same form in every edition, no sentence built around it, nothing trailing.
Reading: value=48 unit=°C
